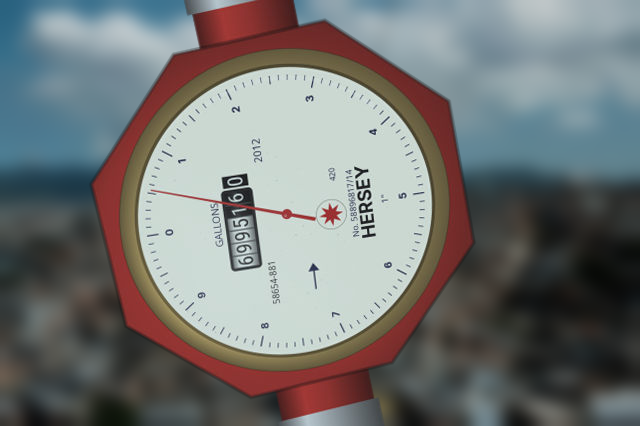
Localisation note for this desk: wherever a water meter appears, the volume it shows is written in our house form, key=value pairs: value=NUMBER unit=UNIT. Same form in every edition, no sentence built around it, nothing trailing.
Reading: value=6995160.5 unit=gal
